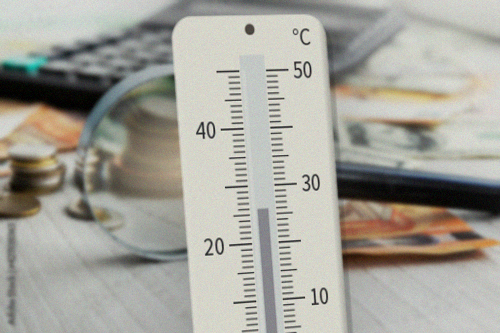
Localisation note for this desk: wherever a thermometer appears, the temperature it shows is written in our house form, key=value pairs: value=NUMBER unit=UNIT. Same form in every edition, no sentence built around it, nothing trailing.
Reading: value=26 unit=°C
